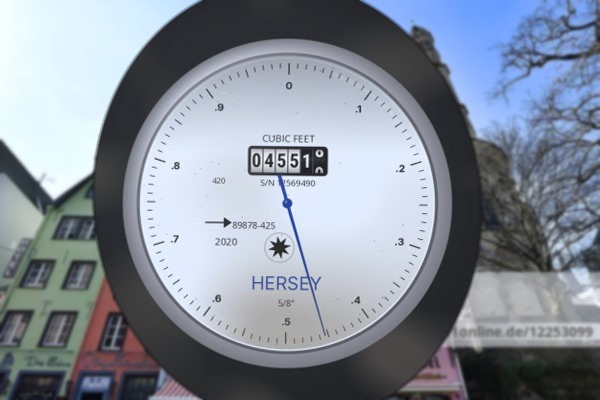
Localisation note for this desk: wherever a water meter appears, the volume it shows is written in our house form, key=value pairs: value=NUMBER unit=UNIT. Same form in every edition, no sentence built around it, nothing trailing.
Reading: value=45518.45 unit=ft³
